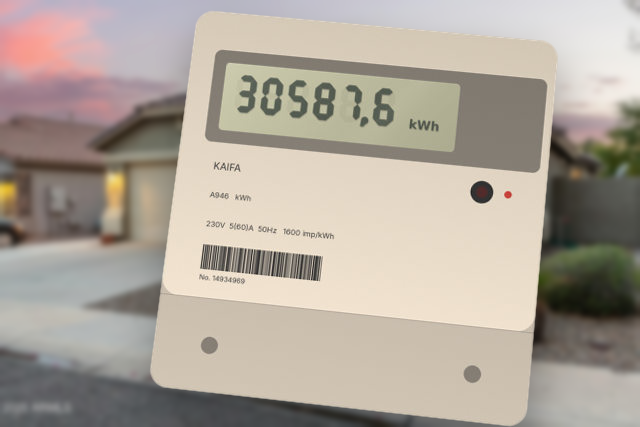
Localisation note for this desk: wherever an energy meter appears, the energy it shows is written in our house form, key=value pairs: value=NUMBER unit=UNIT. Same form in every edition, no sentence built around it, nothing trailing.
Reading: value=30587.6 unit=kWh
